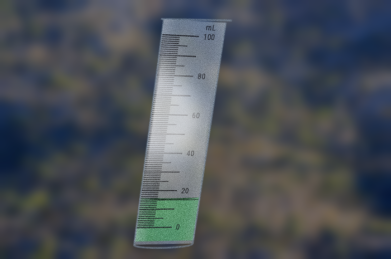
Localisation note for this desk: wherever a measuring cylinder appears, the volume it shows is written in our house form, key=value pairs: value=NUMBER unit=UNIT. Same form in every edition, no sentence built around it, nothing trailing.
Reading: value=15 unit=mL
